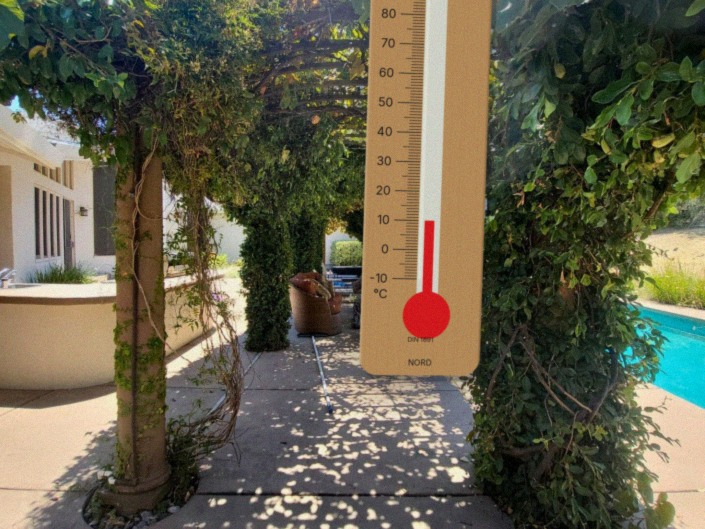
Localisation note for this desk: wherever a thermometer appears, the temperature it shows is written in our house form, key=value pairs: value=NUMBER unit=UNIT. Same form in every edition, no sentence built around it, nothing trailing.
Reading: value=10 unit=°C
